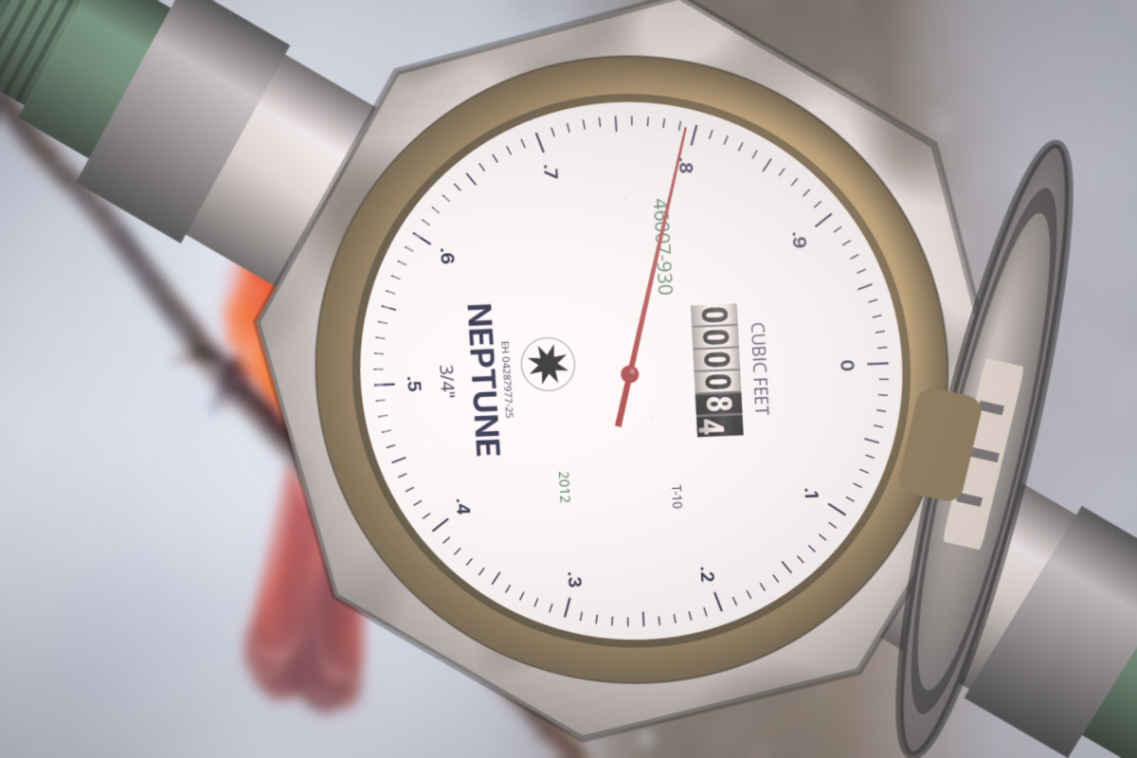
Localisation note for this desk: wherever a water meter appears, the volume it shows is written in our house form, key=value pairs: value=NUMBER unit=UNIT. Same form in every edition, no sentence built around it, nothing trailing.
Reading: value=83.79 unit=ft³
